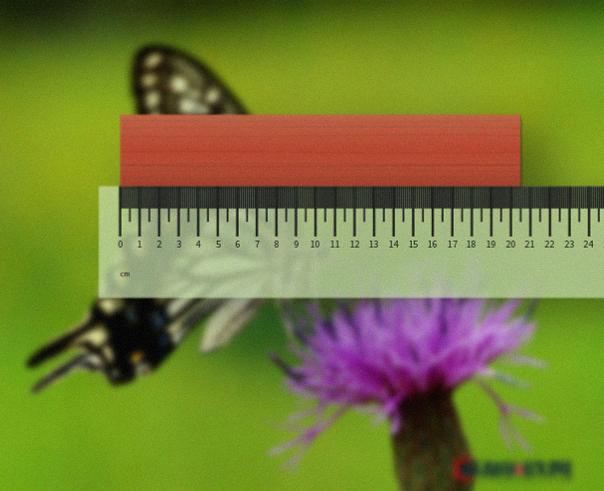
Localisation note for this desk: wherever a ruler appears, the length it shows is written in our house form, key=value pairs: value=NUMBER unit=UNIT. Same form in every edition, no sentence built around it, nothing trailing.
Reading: value=20.5 unit=cm
